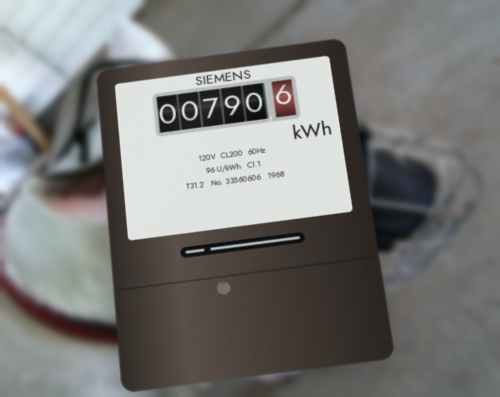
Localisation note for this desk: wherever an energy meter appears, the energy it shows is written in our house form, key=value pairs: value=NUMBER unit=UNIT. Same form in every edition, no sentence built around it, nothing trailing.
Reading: value=790.6 unit=kWh
